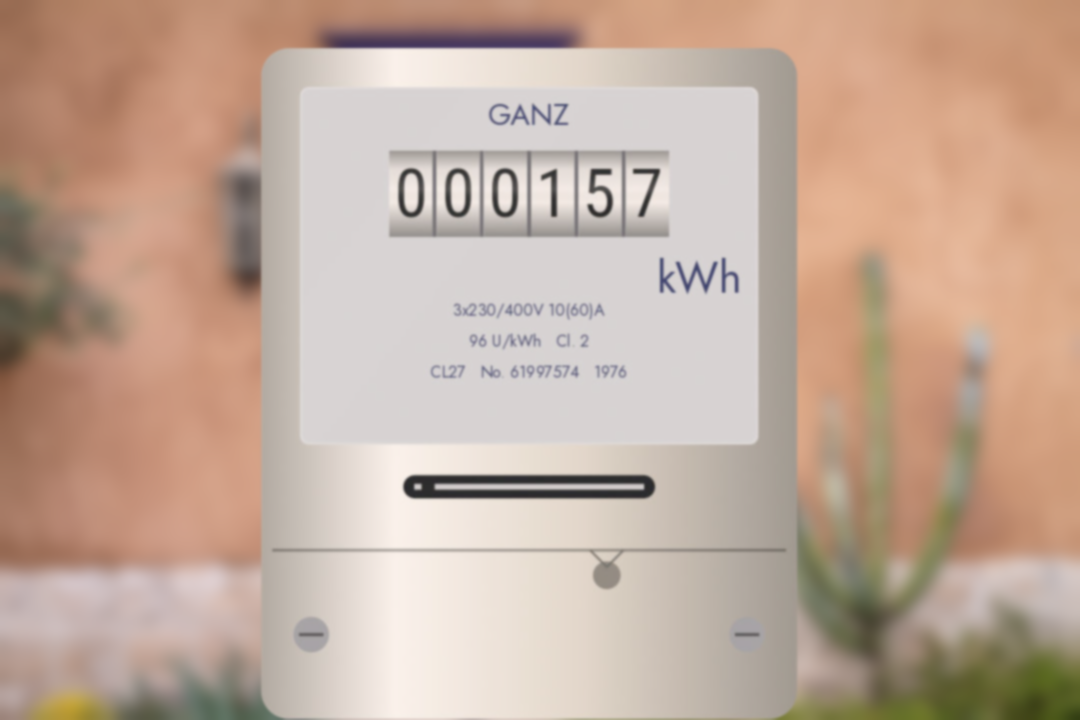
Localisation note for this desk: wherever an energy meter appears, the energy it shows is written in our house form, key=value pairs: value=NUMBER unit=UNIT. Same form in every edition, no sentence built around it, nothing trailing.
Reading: value=157 unit=kWh
